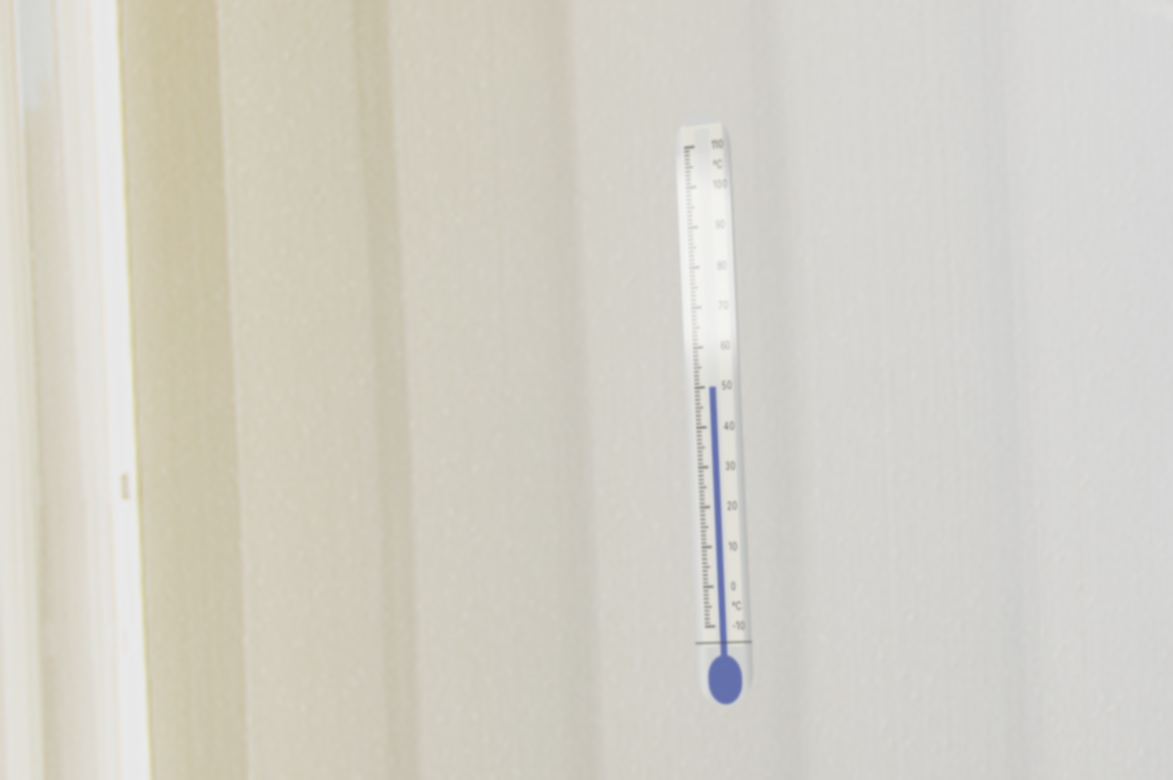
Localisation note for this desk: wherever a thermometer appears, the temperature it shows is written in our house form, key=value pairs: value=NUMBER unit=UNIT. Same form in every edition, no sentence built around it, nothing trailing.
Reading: value=50 unit=°C
